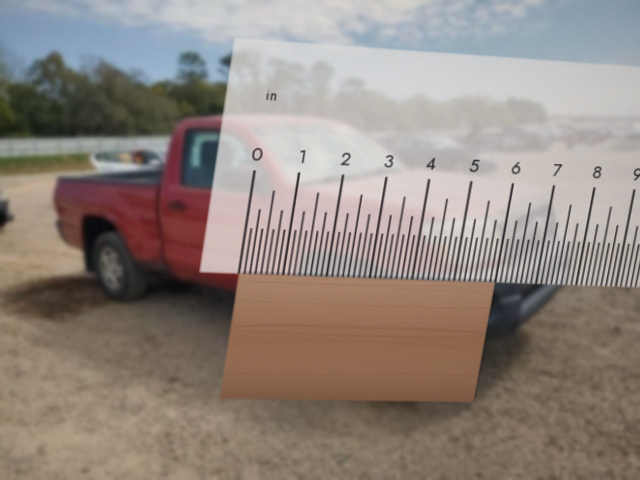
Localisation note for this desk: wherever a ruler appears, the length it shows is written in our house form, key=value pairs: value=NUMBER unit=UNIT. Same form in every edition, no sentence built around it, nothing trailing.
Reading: value=6 unit=in
